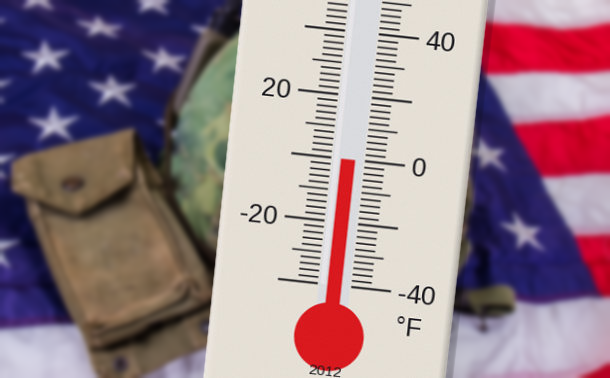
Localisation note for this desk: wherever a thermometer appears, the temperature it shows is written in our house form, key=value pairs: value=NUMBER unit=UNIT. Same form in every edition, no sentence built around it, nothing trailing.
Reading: value=0 unit=°F
